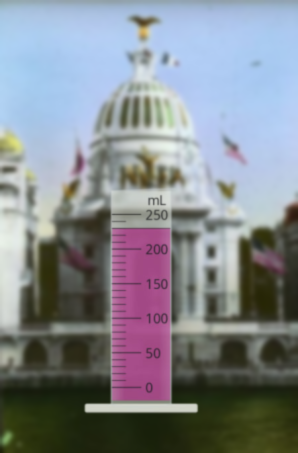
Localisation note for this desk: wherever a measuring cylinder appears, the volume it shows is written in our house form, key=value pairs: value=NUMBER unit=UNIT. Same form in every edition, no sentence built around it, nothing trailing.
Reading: value=230 unit=mL
